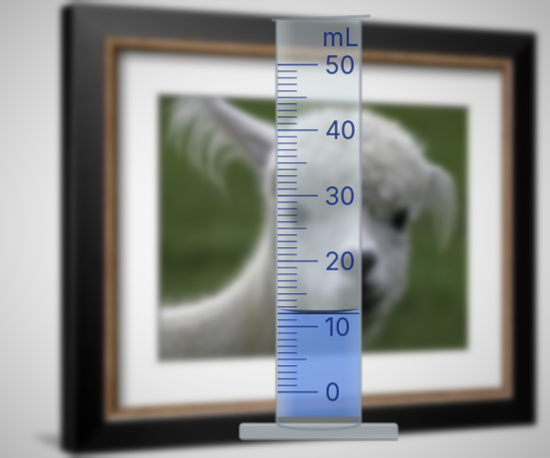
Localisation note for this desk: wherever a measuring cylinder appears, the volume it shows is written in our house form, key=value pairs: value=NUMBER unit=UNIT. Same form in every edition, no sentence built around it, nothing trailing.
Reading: value=12 unit=mL
